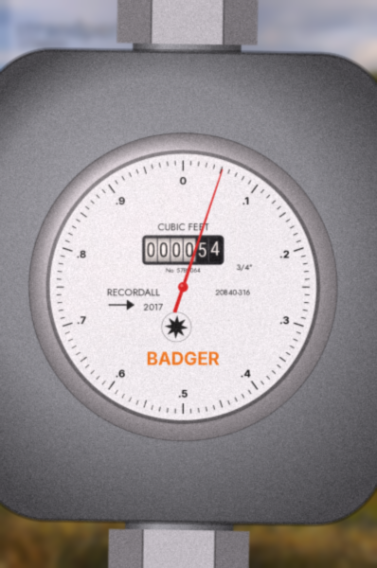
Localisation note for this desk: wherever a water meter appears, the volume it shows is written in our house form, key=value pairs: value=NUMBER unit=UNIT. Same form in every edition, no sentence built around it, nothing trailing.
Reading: value=54.05 unit=ft³
